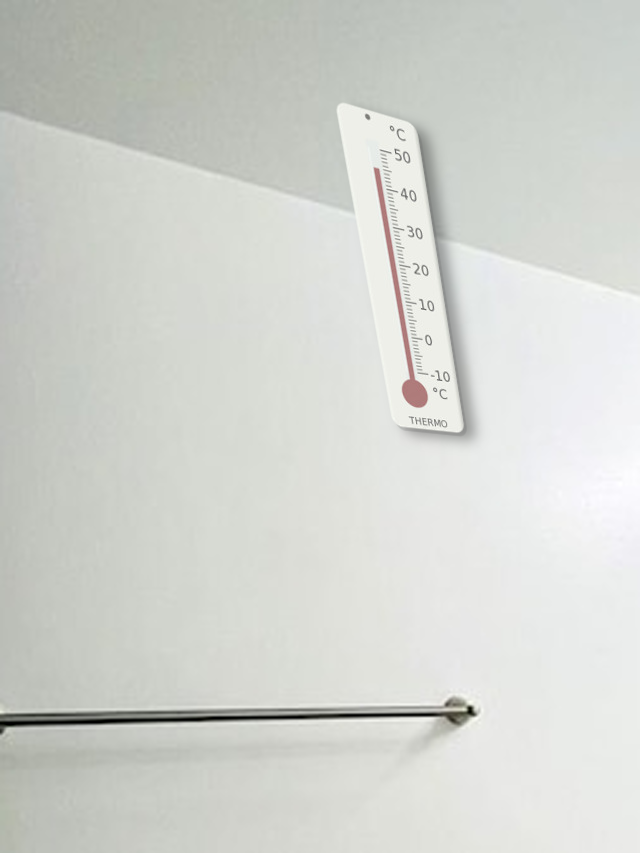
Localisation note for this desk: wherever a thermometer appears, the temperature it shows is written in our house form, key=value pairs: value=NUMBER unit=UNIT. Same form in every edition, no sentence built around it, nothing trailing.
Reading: value=45 unit=°C
